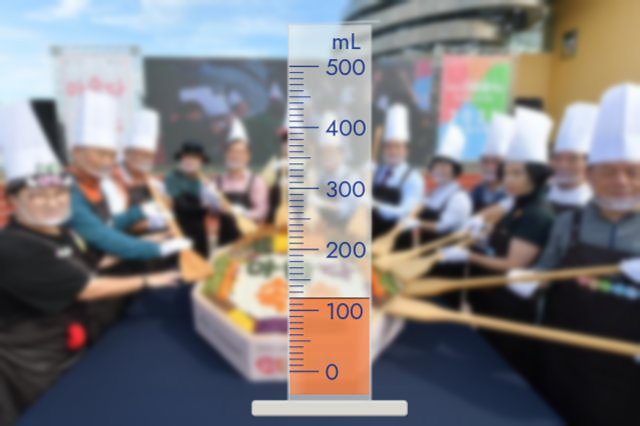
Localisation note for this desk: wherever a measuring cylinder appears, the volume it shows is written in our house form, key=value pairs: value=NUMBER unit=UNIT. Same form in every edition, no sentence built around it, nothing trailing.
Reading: value=120 unit=mL
